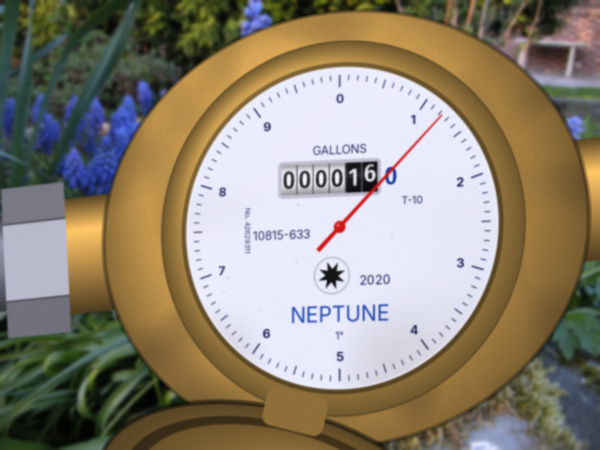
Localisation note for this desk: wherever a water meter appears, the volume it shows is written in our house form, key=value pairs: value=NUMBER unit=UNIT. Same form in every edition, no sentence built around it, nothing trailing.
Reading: value=161.2 unit=gal
